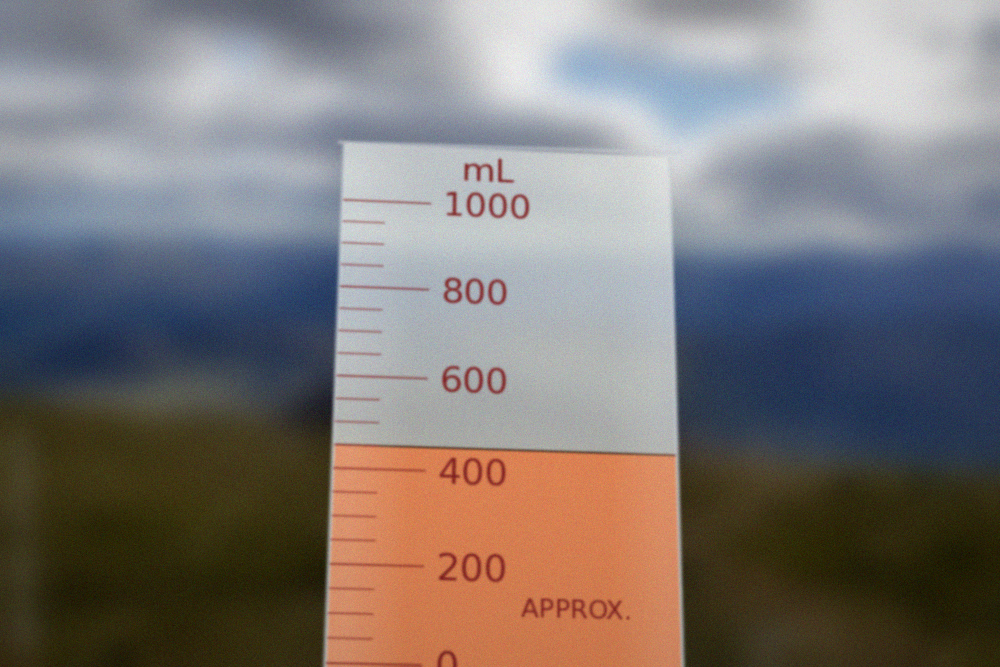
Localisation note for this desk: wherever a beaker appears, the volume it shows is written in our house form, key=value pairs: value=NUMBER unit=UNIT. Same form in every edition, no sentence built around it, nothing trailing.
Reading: value=450 unit=mL
